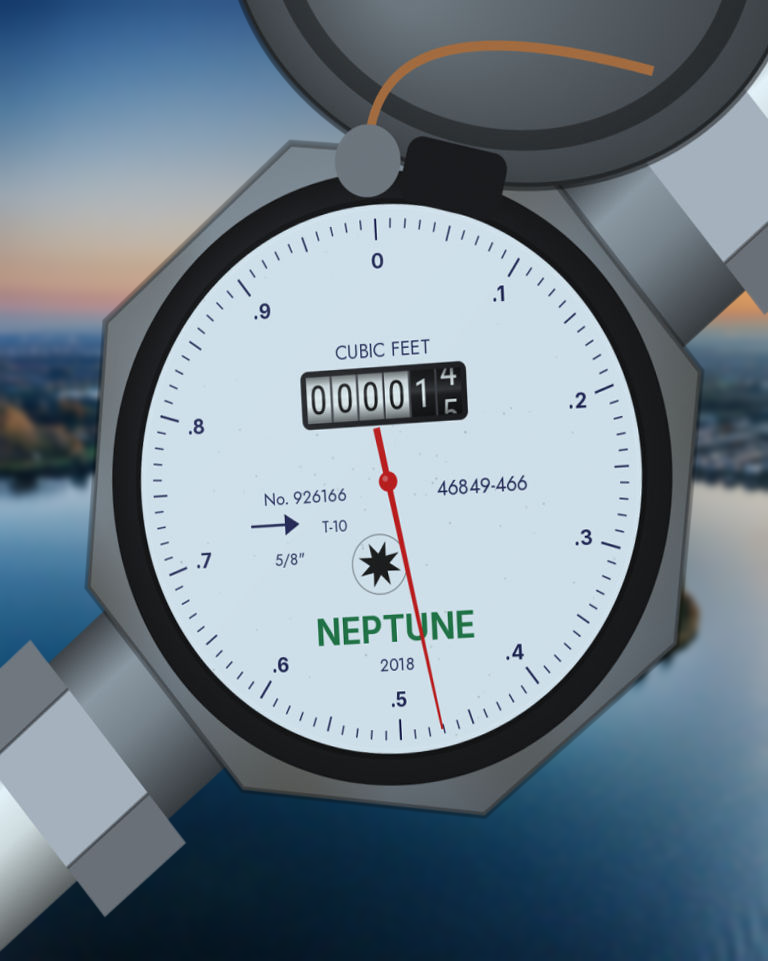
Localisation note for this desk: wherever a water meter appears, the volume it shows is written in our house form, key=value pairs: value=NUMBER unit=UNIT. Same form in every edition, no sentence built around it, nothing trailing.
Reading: value=14.47 unit=ft³
